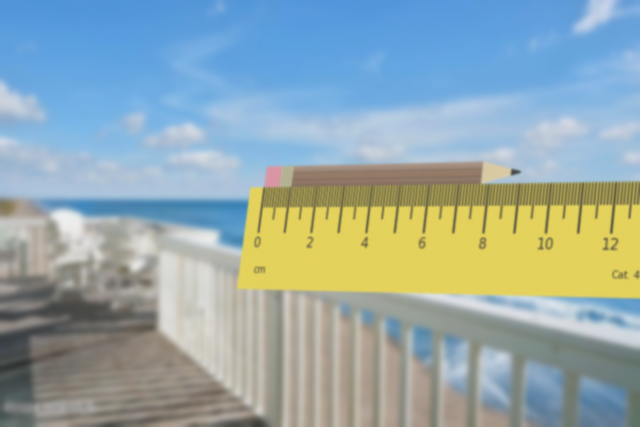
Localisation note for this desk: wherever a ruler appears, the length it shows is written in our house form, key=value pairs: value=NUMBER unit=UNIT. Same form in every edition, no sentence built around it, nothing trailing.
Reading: value=9 unit=cm
